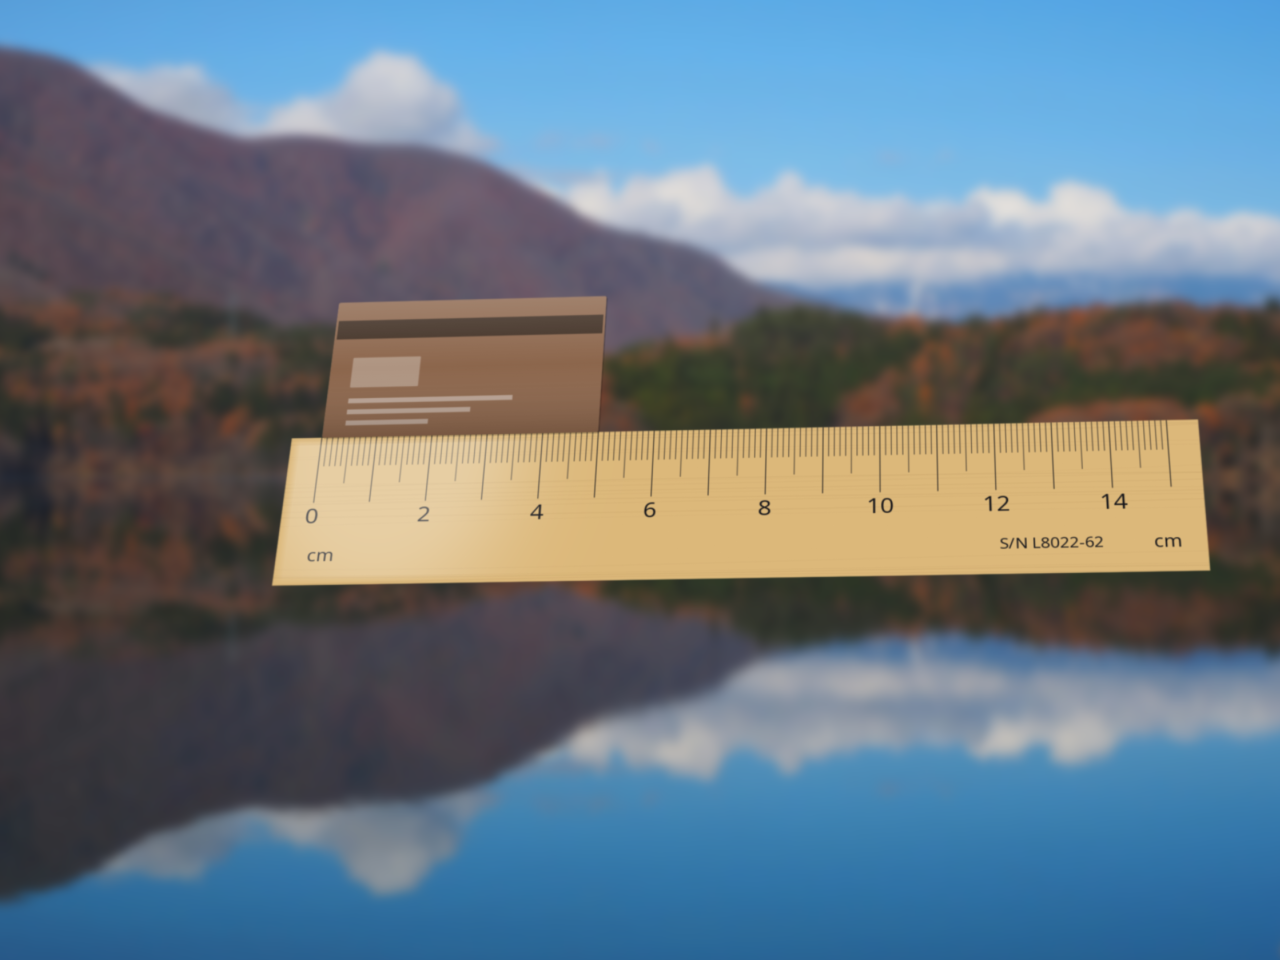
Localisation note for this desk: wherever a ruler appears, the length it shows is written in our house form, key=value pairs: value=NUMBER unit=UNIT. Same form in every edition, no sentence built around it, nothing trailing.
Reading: value=5 unit=cm
